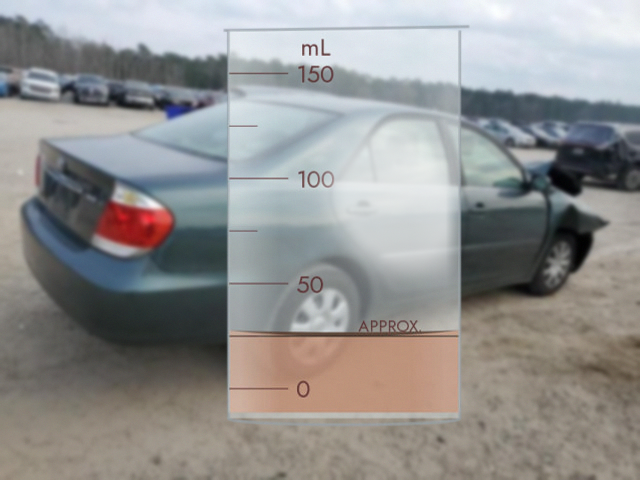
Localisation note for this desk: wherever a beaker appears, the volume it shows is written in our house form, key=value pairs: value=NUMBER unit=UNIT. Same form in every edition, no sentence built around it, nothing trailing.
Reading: value=25 unit=mL
